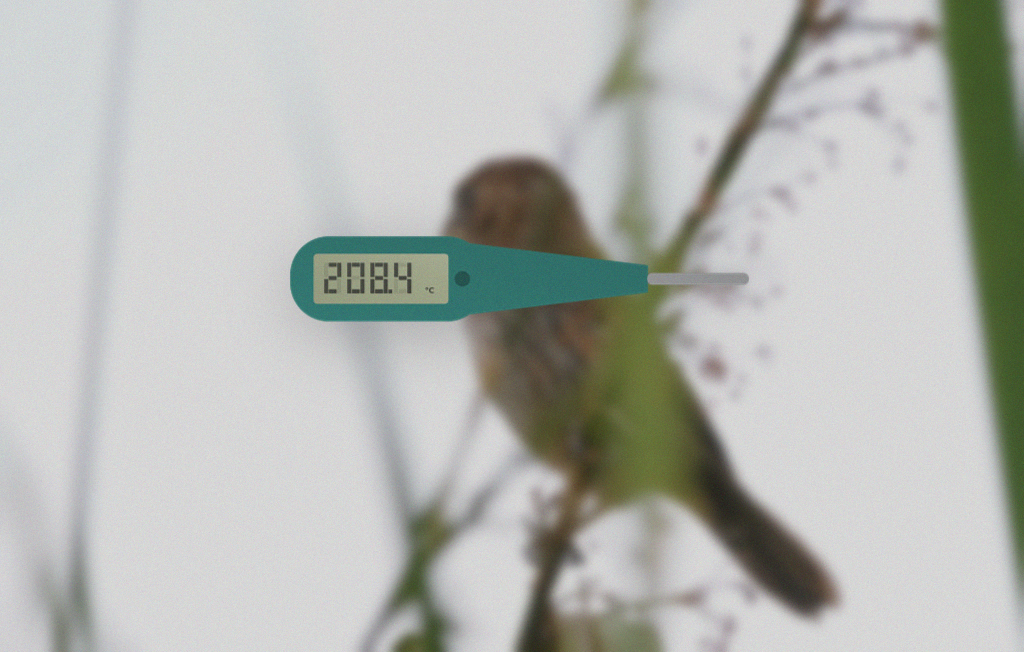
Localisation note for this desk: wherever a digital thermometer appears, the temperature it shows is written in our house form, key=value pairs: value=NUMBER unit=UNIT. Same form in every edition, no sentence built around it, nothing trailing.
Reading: value=208.4 unit=°C
